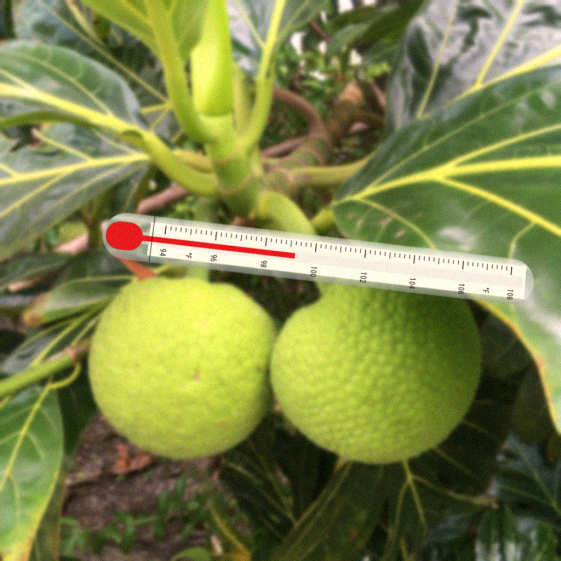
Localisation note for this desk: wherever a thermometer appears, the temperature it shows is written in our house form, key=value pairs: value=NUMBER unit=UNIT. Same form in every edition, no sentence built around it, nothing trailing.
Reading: value=99.2 unit=°F
